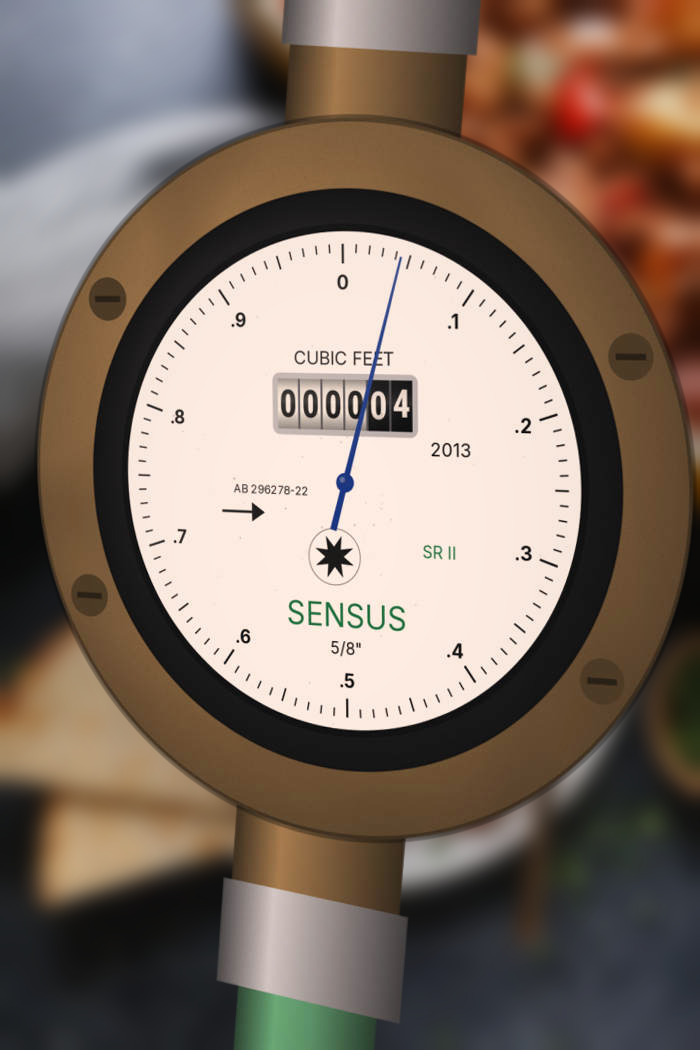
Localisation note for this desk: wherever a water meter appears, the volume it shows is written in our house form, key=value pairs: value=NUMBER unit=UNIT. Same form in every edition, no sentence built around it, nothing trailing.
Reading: value=4.04 unit=ft³
